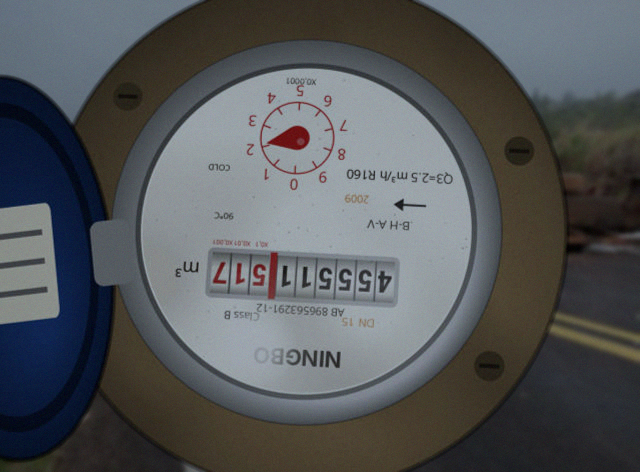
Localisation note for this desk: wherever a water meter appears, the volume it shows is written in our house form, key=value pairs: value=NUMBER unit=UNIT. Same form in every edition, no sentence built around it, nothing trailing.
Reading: value=455511.5172 unit=m³
